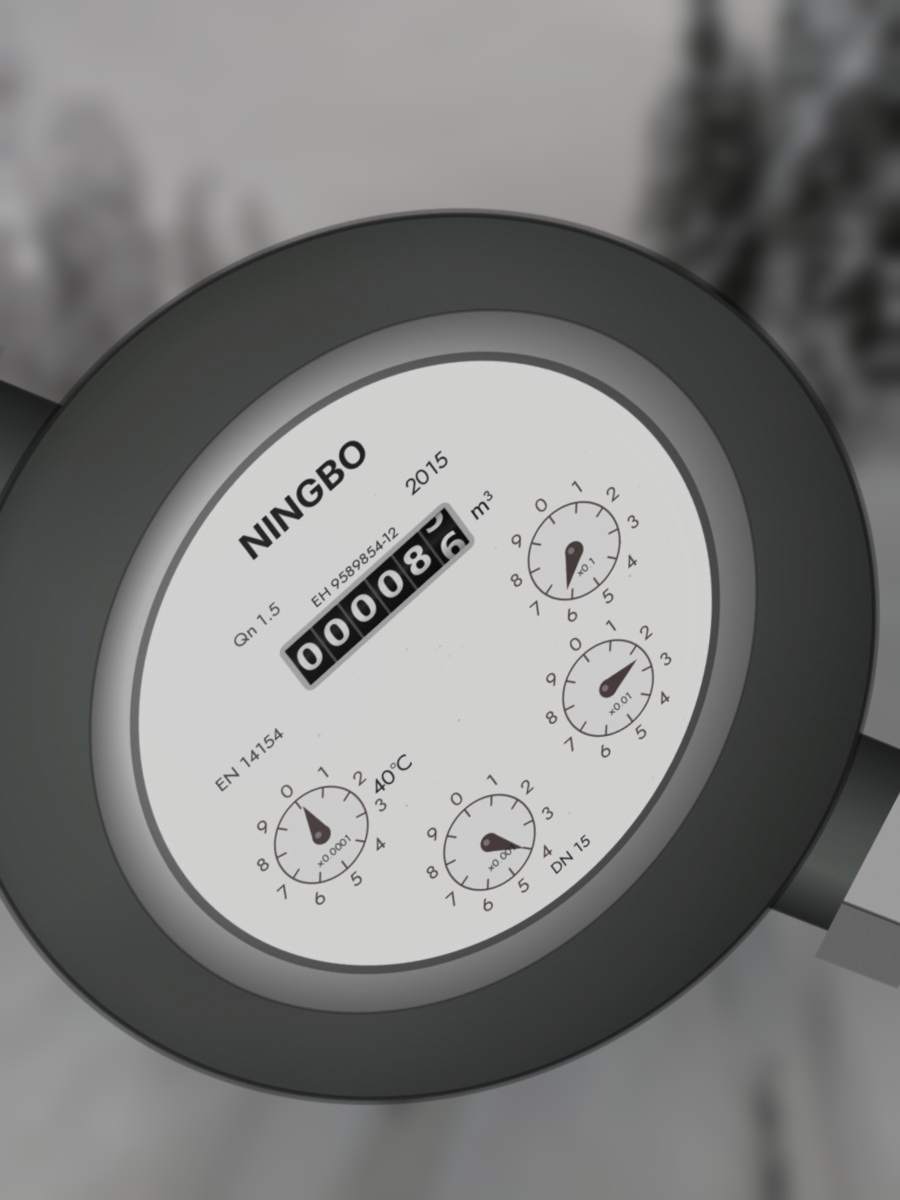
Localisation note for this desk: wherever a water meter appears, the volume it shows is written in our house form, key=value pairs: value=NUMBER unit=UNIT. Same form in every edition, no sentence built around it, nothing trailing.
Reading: value=85.6240 unit=m³
